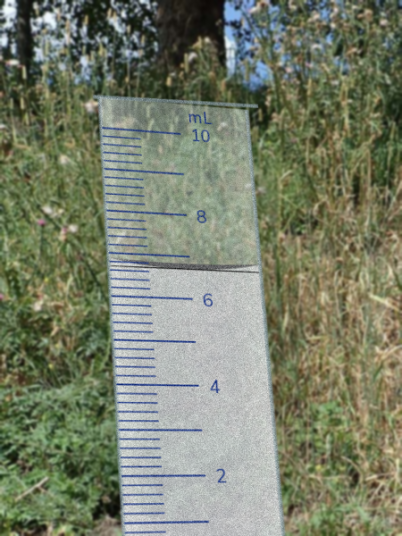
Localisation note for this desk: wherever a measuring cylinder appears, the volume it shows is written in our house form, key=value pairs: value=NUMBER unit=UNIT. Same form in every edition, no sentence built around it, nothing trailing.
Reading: value=6.7 unit=mL
